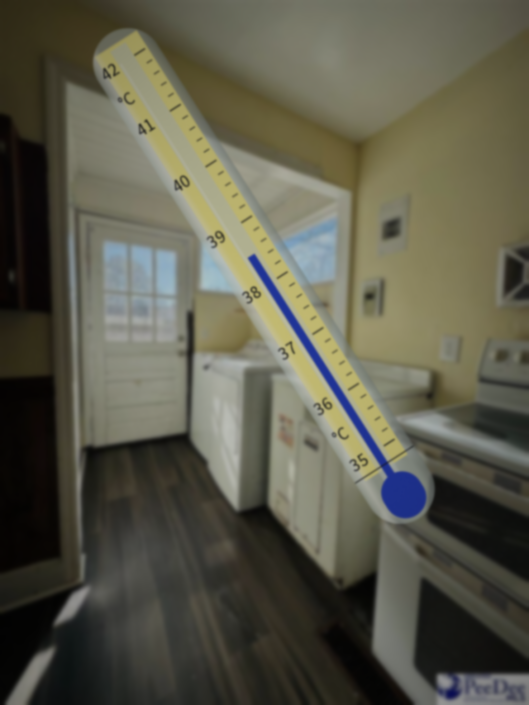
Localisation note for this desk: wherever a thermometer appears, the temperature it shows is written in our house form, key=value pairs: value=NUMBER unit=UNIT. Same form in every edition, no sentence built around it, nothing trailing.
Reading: value=38.5 unit=°C
